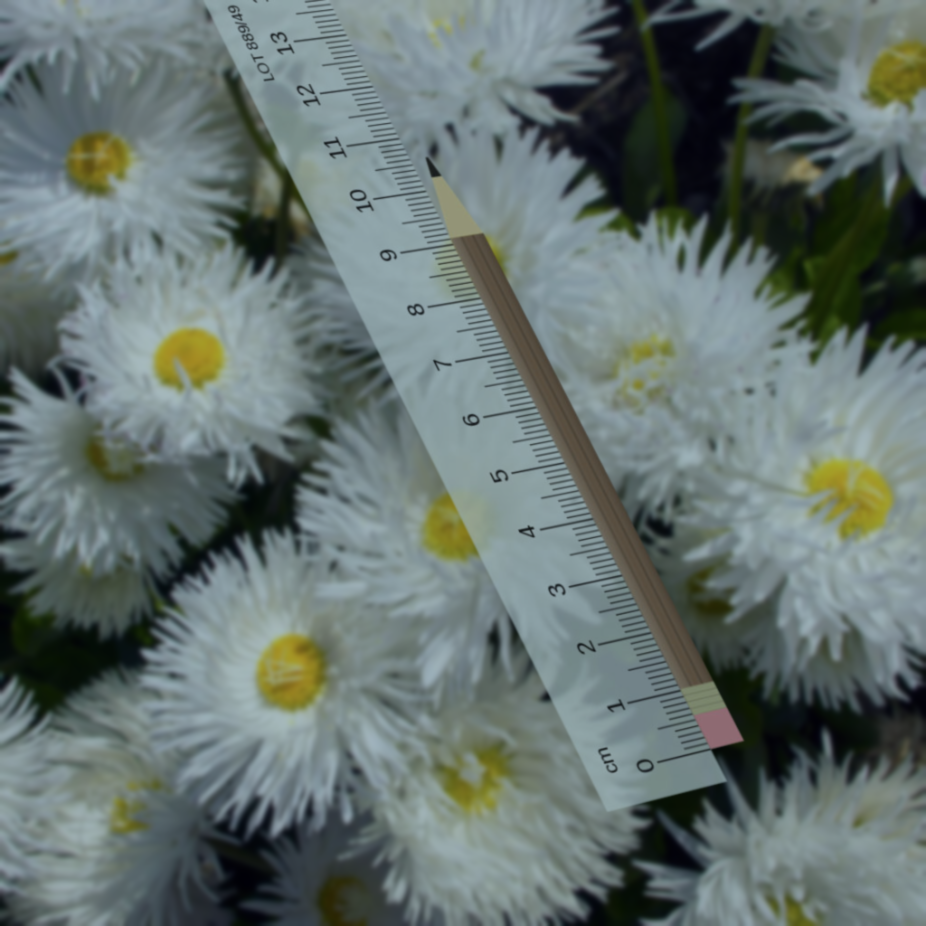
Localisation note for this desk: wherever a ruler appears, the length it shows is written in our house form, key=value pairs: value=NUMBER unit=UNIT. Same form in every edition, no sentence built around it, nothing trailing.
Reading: value=10.6 unit=cm
